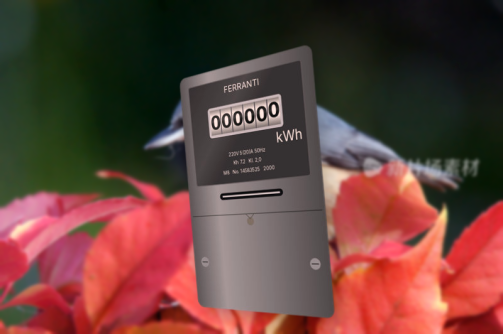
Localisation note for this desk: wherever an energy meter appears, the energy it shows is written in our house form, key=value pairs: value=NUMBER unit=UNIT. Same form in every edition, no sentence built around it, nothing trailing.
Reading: value=0 unit=kWh
